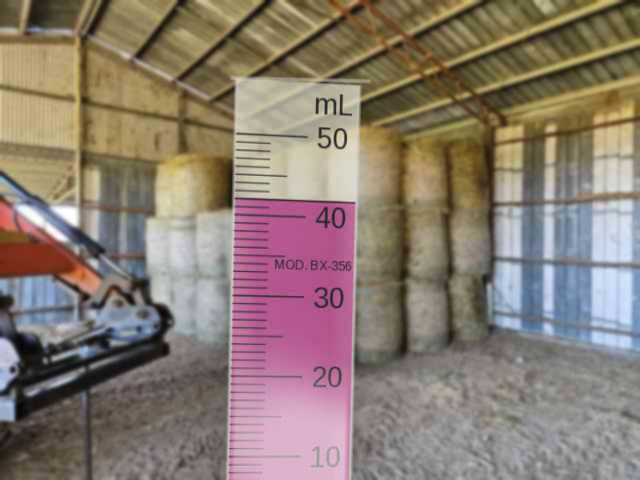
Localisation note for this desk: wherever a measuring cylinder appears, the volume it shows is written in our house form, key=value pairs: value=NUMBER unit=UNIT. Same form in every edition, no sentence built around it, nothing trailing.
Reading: value=42 unit=mL
